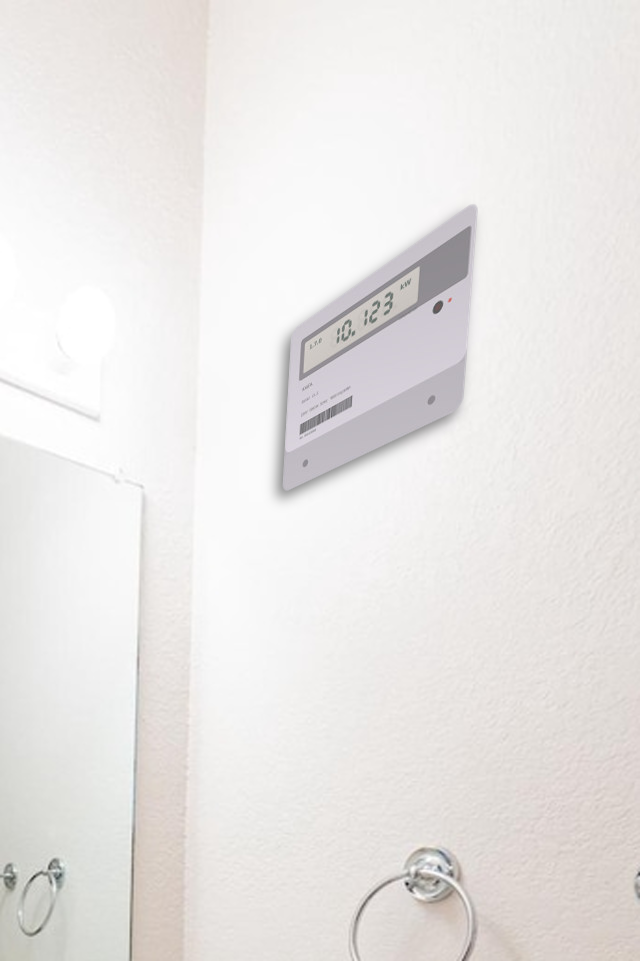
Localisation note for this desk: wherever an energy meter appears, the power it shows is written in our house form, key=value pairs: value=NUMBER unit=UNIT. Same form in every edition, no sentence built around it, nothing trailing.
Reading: value=10.123 unit=kW
